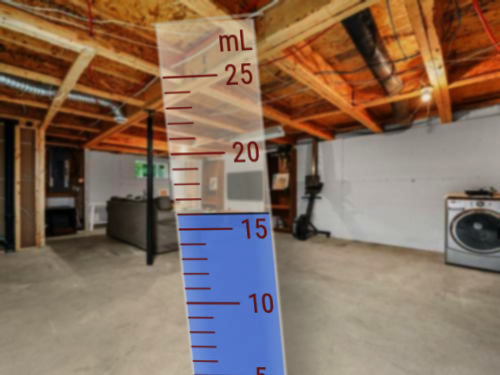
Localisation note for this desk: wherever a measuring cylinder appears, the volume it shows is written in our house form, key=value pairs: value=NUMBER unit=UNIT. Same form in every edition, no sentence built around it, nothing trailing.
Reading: value=16 unit=mL
